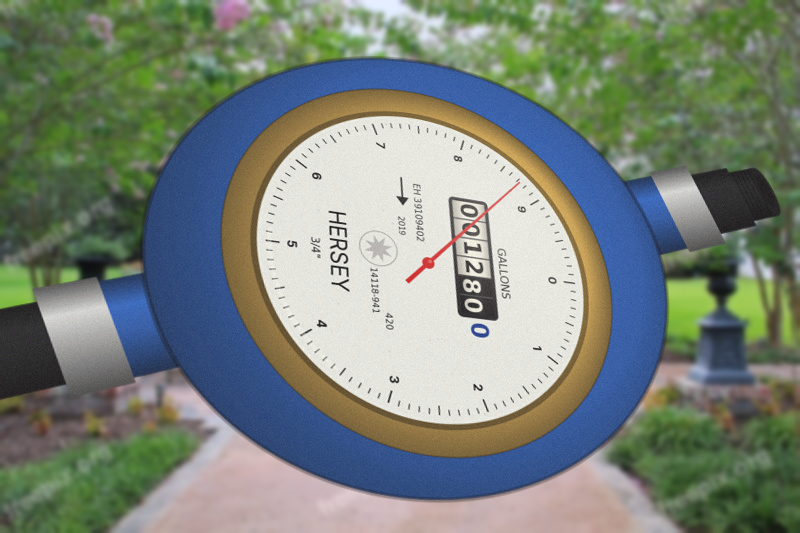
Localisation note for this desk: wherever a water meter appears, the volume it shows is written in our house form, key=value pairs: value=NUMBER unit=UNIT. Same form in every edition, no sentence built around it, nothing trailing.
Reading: value=12798.7 unit=gal
